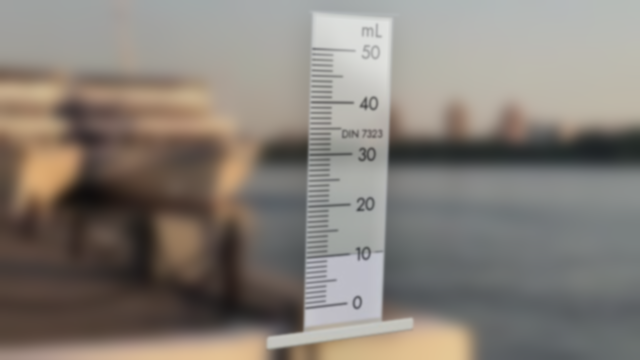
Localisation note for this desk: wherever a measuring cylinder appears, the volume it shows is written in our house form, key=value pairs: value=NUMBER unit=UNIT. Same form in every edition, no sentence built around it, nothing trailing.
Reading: value=10 unit=mL
